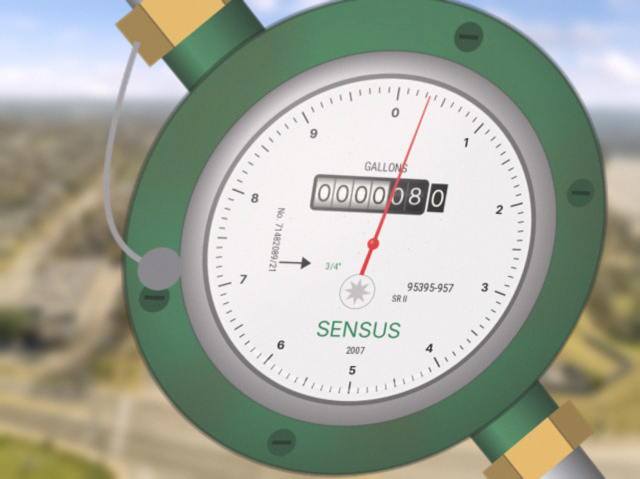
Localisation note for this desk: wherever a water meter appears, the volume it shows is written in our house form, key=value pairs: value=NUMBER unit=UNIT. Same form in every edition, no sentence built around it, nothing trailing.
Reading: value=80.3 unit=gal
